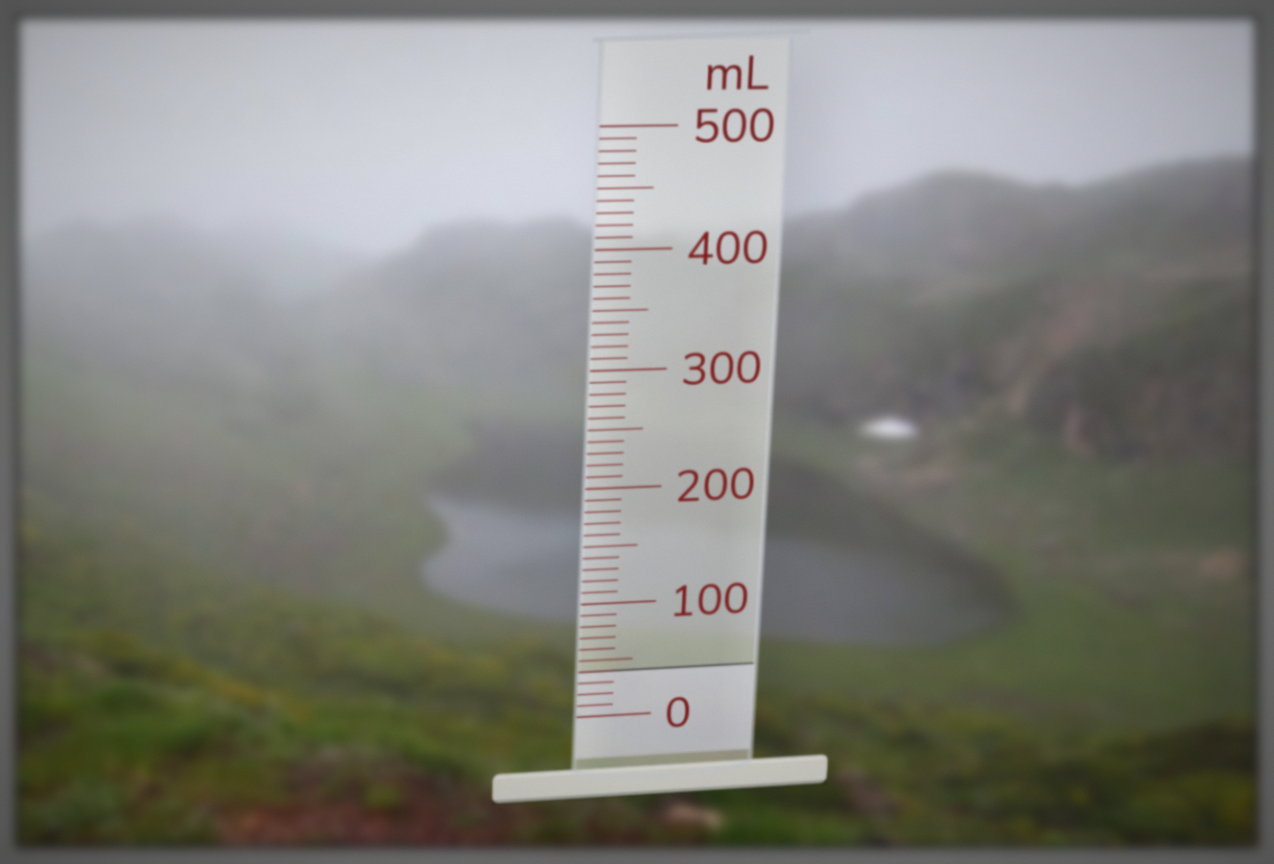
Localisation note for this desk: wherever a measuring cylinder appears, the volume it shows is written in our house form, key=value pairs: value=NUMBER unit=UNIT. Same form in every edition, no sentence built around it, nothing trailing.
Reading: value=40 unit=mL
